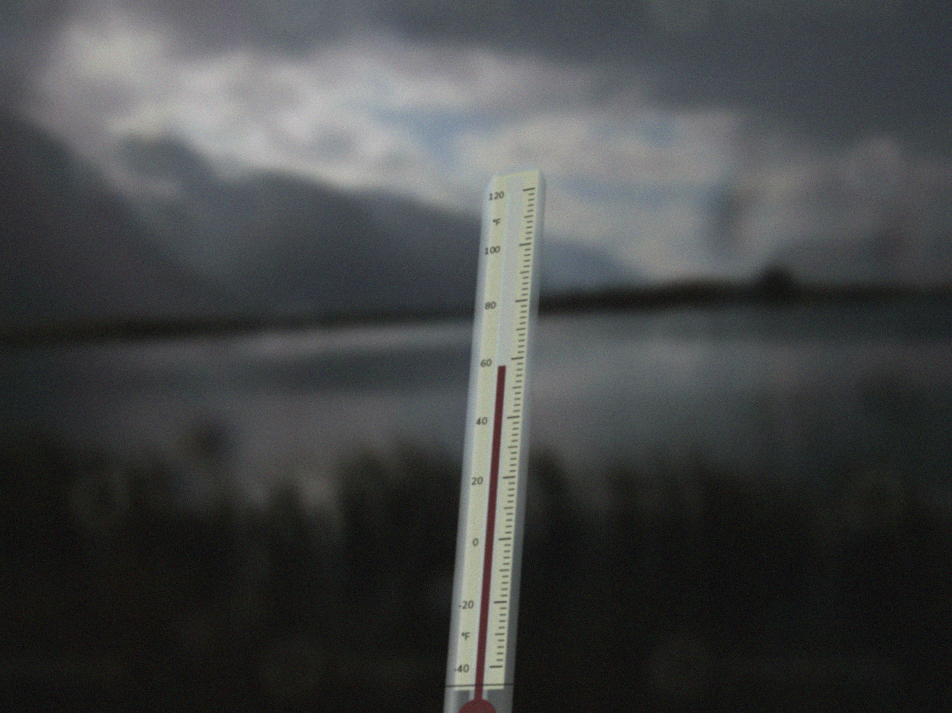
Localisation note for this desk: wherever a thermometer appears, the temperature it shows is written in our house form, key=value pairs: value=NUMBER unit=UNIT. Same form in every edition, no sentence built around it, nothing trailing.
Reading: value=58 unit=°F
